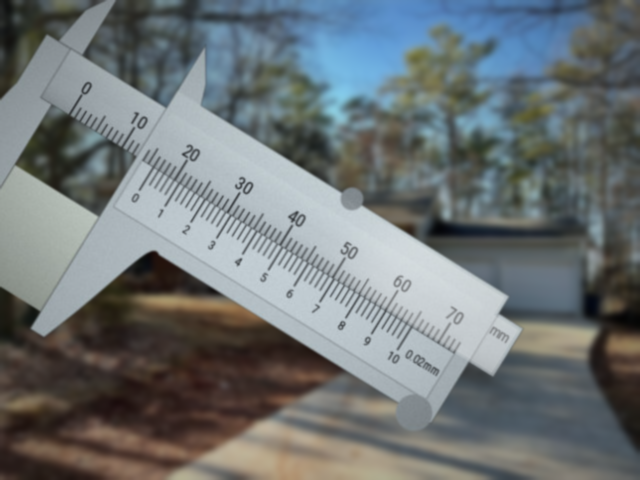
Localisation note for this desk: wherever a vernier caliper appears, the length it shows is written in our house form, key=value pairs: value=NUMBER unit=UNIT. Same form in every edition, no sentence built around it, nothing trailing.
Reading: value=16.0 unit=mm
